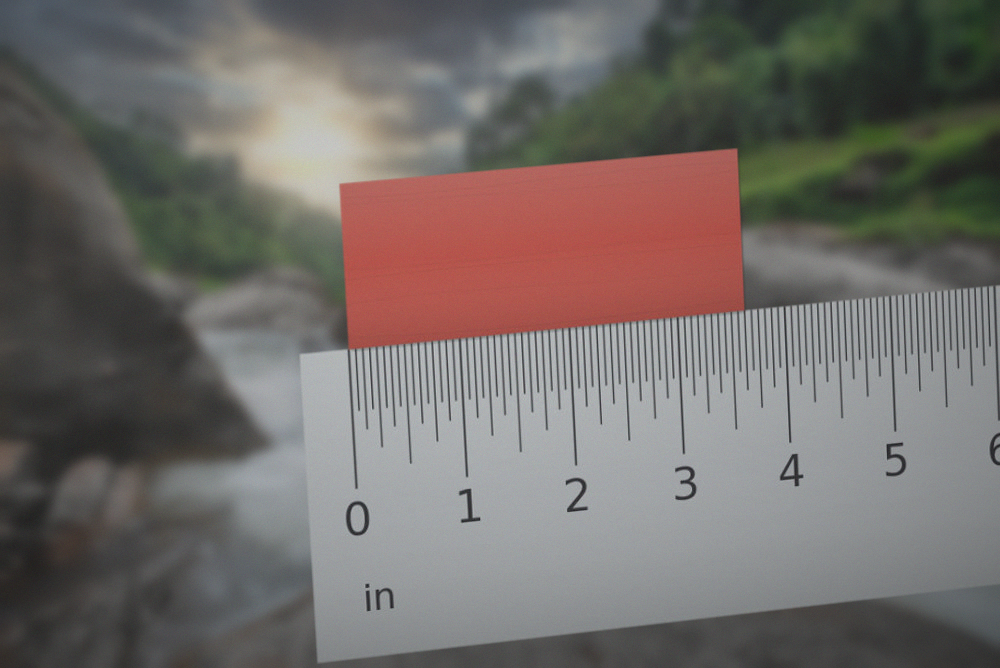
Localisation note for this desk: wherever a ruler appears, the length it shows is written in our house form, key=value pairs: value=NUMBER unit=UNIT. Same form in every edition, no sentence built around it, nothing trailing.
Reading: value=3.625 unit=in
